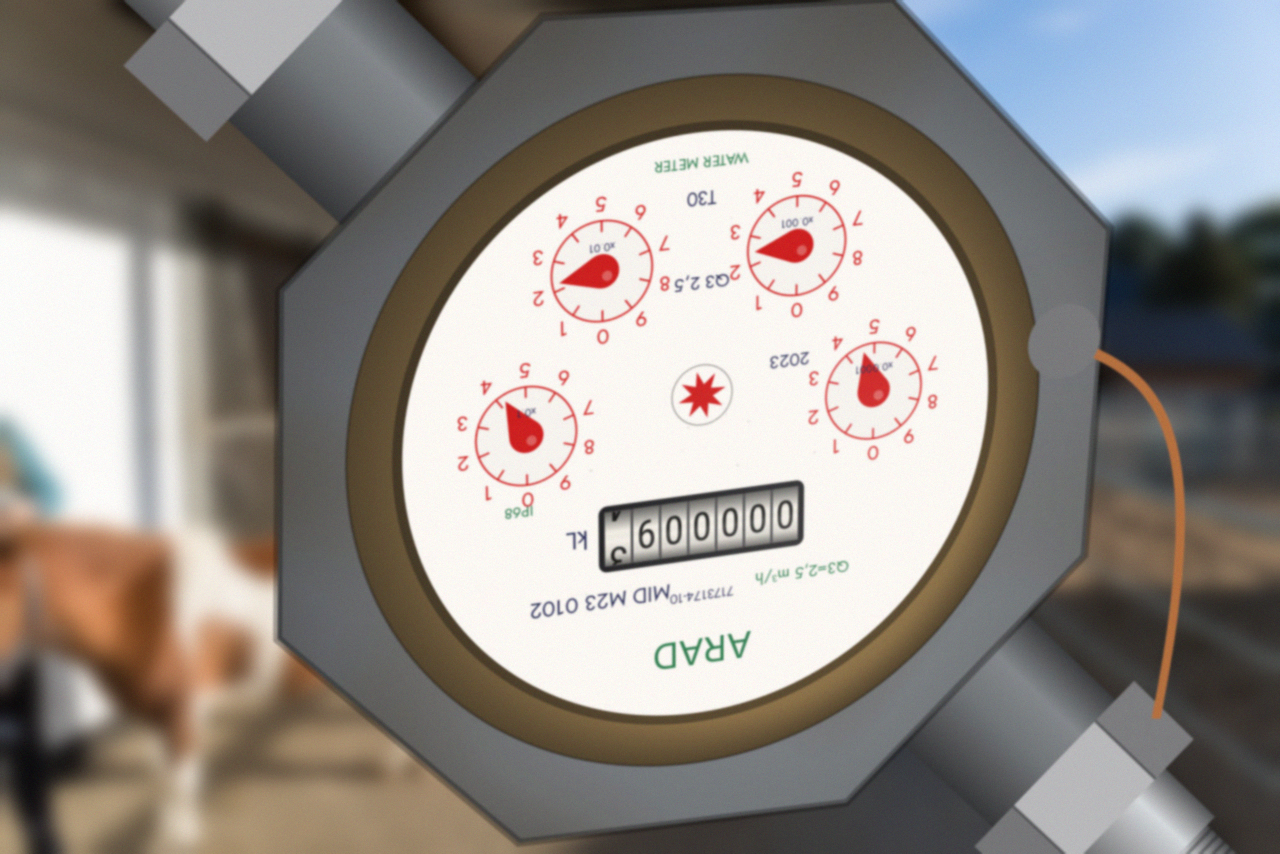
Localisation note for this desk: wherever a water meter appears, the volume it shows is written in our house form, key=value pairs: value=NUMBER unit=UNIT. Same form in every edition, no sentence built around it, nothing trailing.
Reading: value=93.4224 unit=kL
